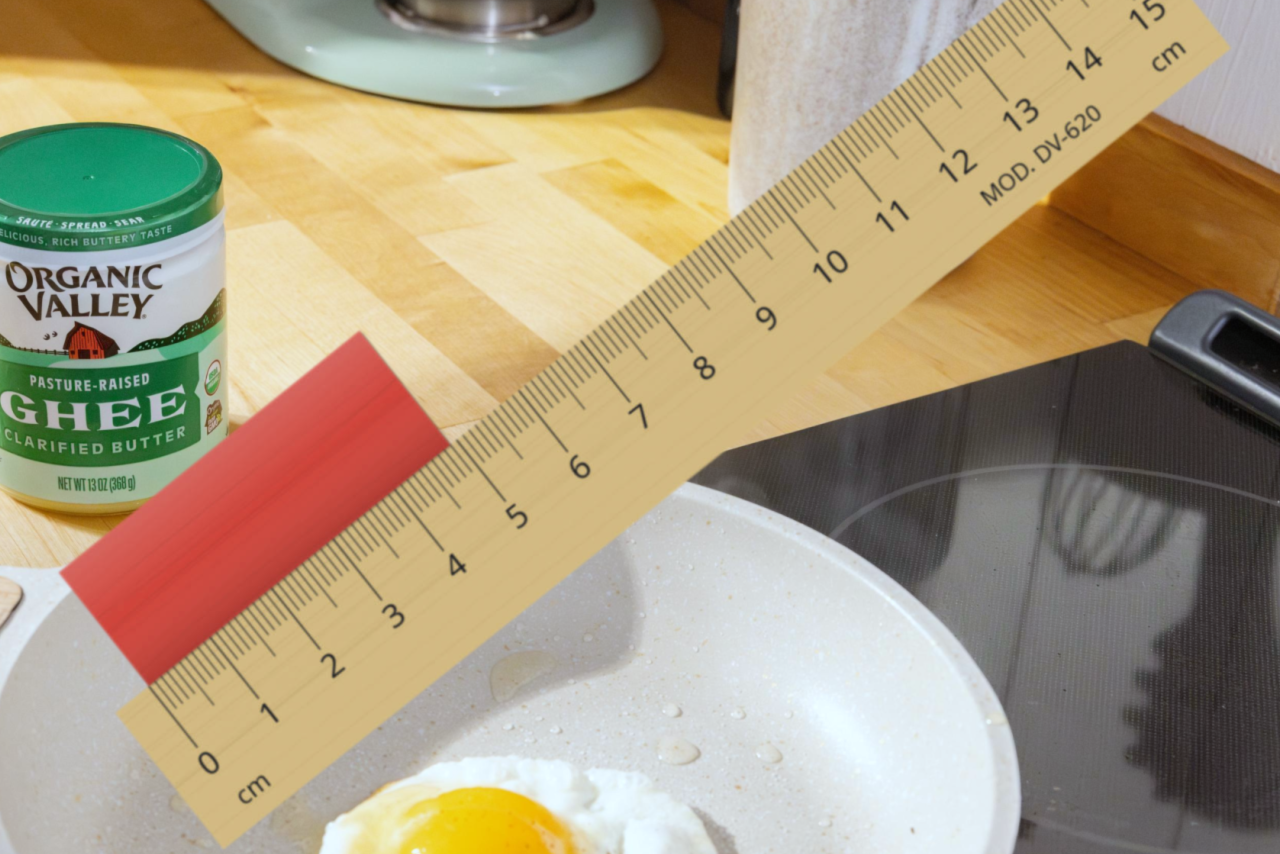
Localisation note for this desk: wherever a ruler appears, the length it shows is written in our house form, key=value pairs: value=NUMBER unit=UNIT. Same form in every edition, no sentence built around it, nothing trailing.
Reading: value=4.9 unit=cm
